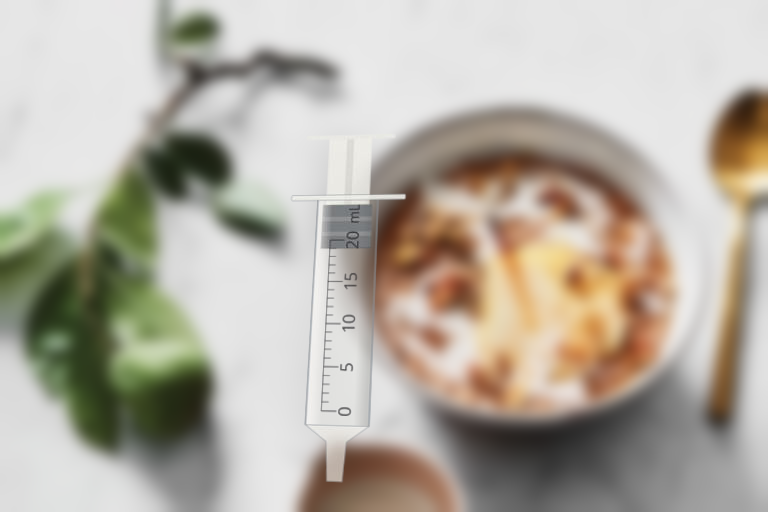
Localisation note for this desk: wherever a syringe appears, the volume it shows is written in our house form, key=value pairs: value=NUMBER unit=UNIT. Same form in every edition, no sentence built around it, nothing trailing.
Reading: value=19 unit=mL
